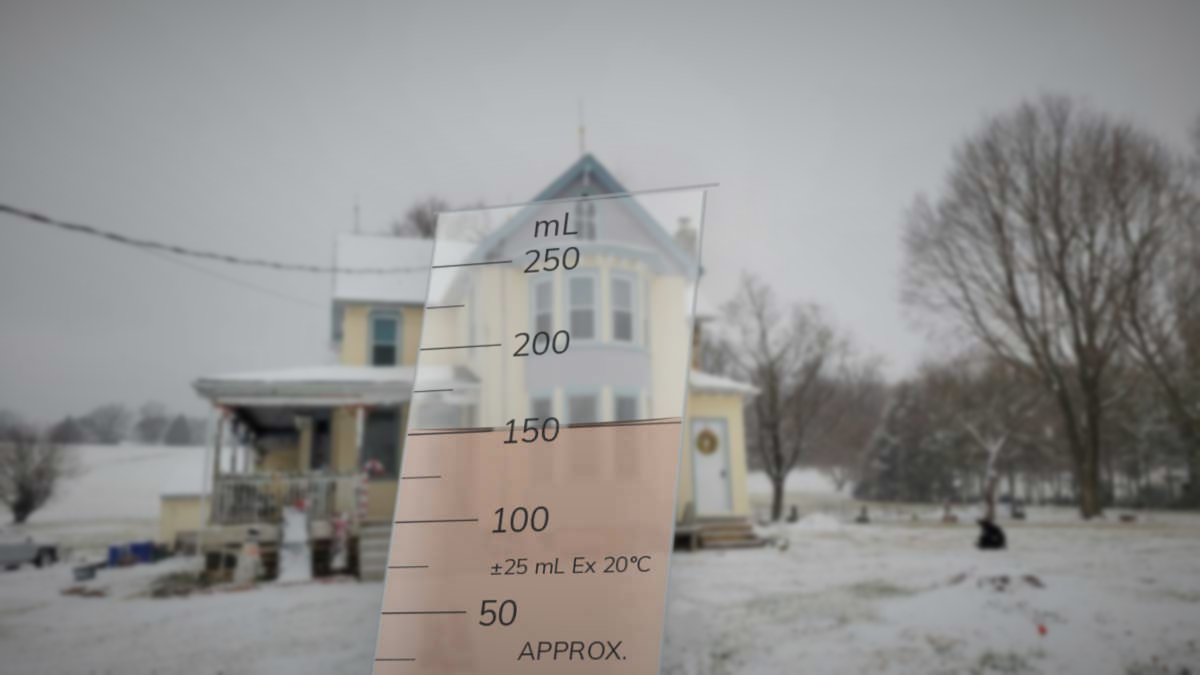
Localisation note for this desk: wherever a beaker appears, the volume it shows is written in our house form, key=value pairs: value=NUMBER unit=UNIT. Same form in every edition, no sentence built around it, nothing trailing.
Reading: value=150 unit=mL
